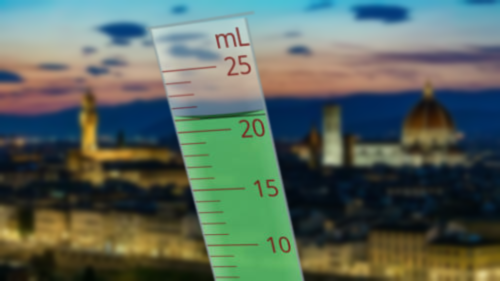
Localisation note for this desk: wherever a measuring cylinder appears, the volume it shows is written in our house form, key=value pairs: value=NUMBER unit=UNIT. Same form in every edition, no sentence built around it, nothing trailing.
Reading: value=21 unit=mL
